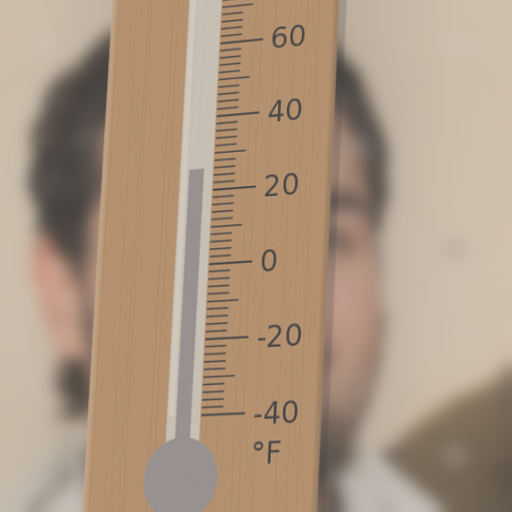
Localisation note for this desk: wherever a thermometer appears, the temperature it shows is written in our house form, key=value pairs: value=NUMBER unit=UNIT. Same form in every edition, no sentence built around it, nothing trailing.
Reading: value=26 unit=°F
